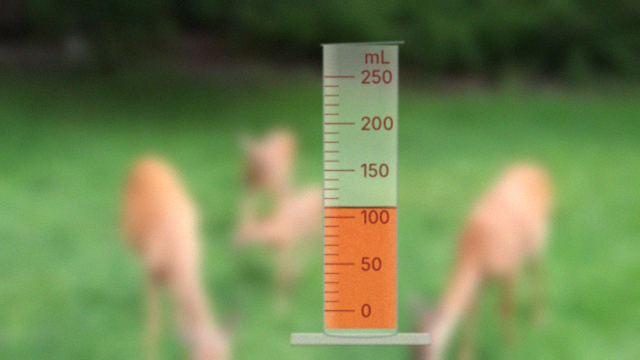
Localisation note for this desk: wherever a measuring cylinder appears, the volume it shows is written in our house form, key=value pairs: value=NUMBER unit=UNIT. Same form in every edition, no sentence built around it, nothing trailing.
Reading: value=110 unit=mL
